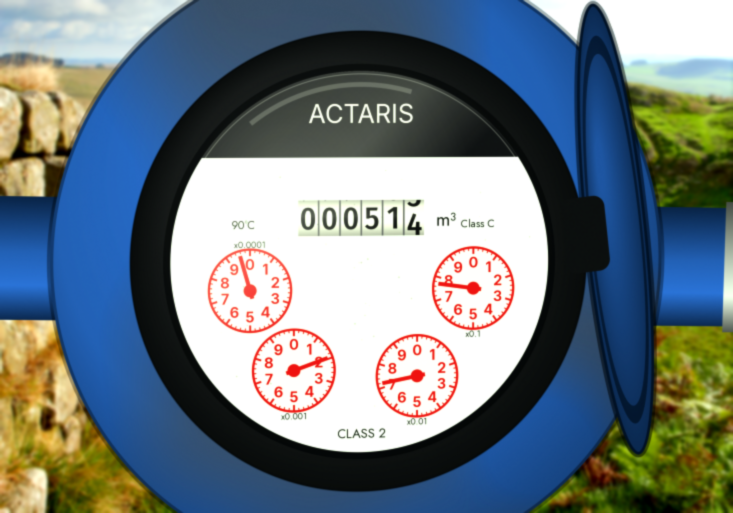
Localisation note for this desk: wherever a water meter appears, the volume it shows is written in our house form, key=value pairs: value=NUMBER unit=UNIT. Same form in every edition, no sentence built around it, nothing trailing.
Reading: value=513.7719 unit=m³
